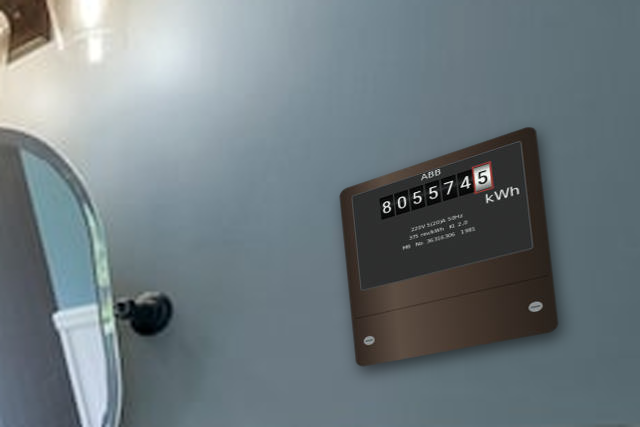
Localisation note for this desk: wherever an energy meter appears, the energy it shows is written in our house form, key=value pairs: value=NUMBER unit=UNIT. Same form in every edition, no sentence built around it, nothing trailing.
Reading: value=805574.5 unit=kWh
